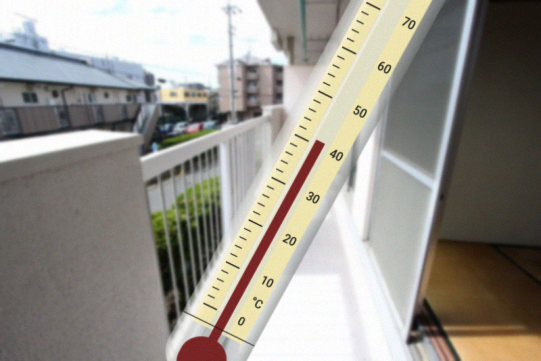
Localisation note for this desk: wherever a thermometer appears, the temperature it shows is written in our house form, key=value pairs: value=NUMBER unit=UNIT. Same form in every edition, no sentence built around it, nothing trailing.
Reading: value=41 unit=°C
